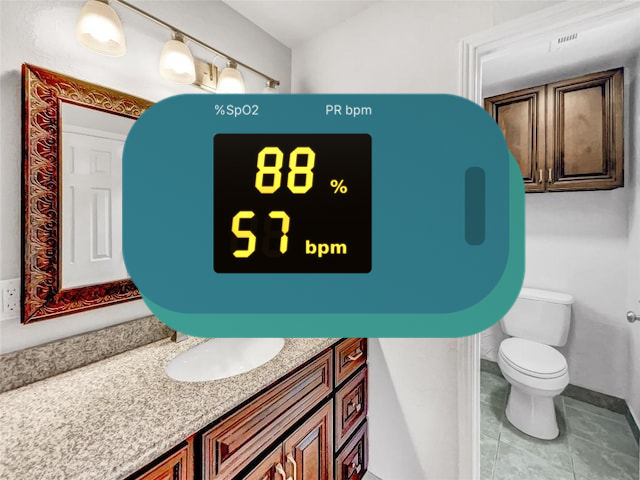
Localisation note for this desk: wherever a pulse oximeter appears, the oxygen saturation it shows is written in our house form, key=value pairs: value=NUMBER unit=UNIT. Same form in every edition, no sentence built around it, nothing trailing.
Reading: value=88 unit=%
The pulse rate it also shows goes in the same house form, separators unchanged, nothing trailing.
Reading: value=57 unit=bpm
